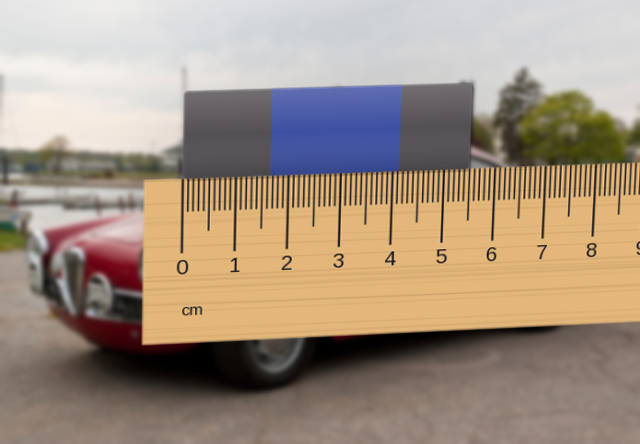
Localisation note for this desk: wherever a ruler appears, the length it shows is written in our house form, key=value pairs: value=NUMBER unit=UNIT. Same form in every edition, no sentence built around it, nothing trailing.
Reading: value=5.5 unit=cm
